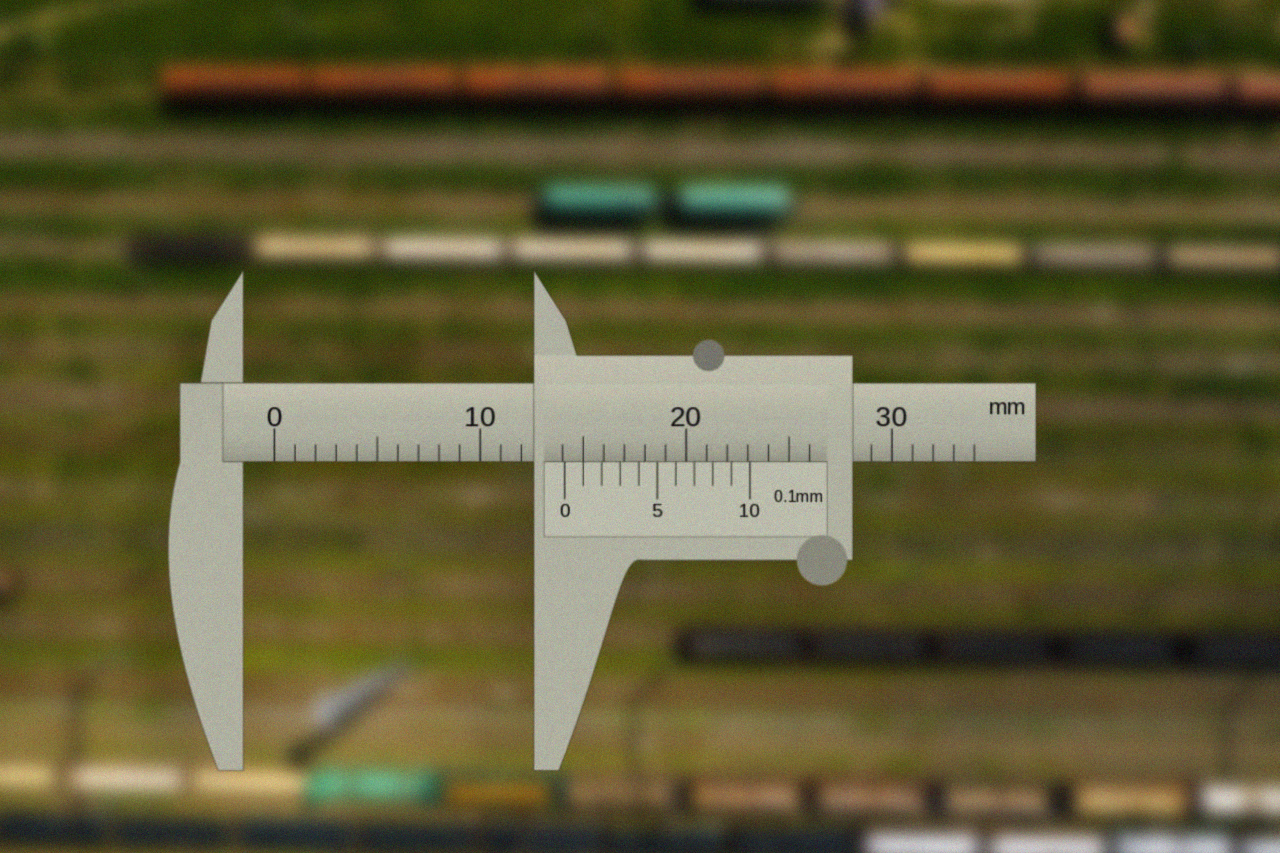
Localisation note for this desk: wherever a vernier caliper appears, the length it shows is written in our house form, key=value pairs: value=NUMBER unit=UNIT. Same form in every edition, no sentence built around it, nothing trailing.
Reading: value=14.1 unit=mm
